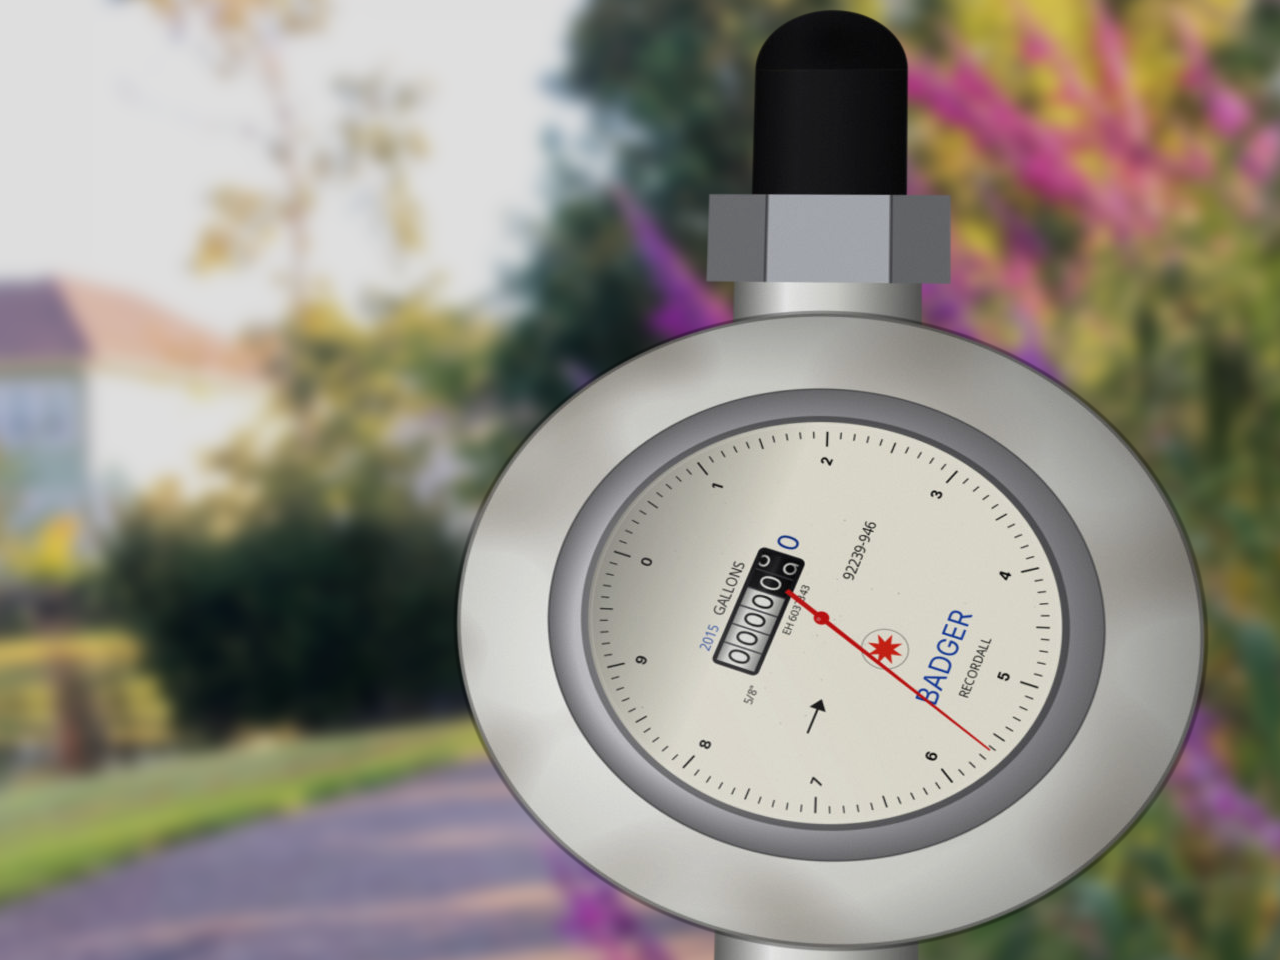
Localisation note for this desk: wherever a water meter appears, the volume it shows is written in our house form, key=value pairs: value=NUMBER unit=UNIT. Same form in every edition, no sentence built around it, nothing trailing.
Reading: value=85.6 unit=gal
